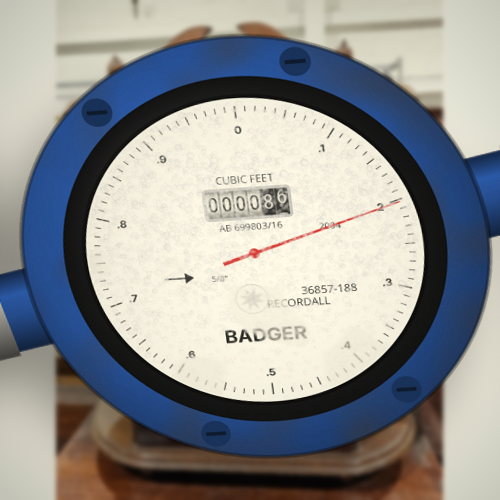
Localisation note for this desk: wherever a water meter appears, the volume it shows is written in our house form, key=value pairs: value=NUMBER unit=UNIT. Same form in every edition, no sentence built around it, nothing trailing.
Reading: value=86.20 unit=ft³
